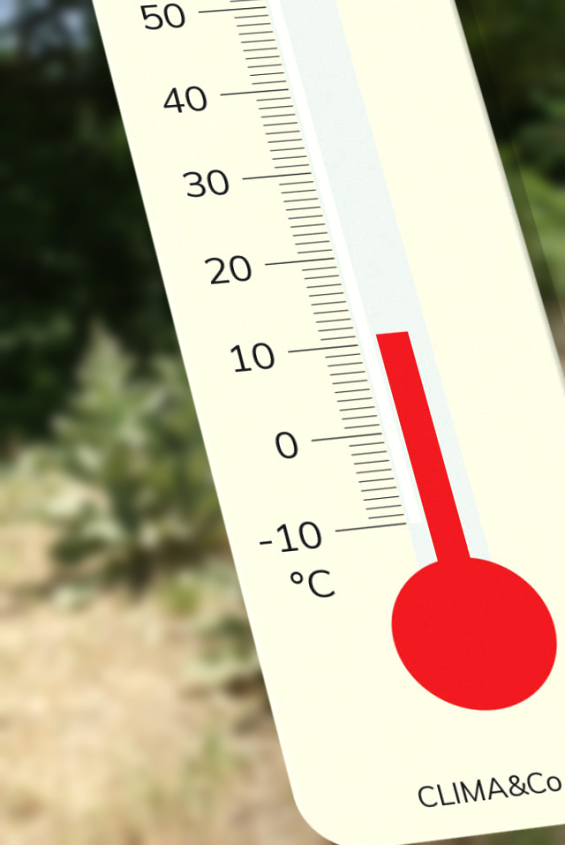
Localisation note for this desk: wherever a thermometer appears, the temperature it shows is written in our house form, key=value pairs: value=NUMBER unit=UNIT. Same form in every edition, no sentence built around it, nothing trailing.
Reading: value=11 unit=°C
